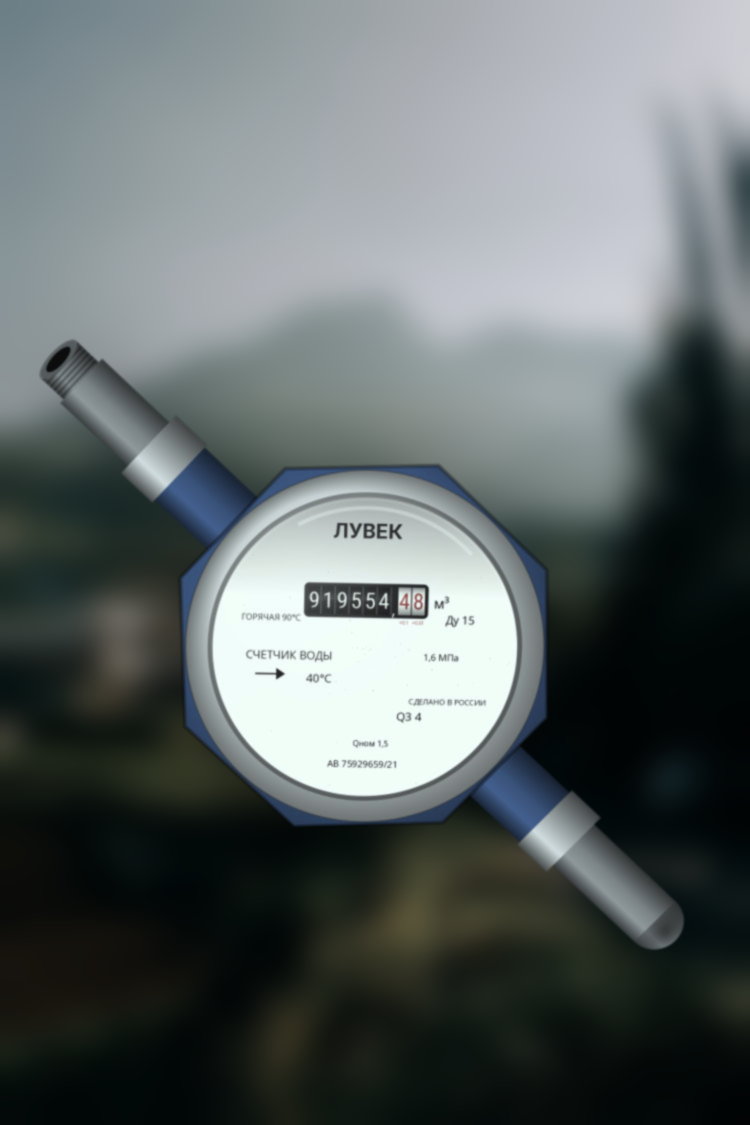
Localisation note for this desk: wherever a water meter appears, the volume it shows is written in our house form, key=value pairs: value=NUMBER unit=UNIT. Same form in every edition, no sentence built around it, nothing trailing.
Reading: value=919554.48 unit=m³
